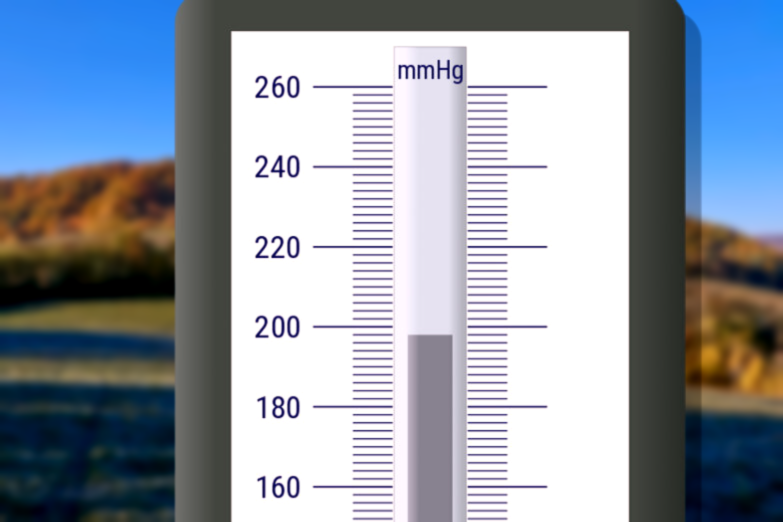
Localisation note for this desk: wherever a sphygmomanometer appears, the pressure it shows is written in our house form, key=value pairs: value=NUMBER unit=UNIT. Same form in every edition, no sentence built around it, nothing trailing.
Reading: value=198 unit=mmHg
